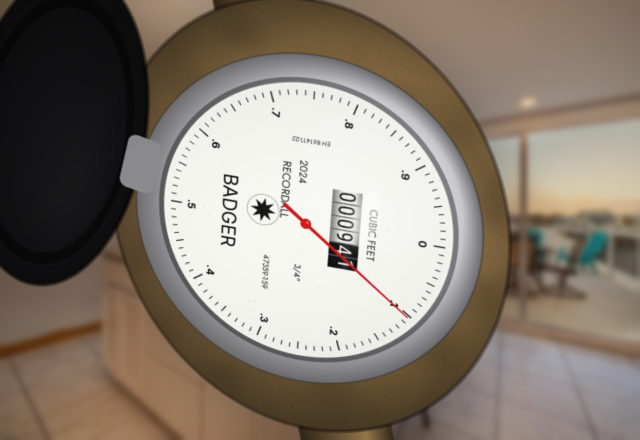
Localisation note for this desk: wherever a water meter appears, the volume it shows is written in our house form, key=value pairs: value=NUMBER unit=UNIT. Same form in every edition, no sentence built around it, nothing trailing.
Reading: value=941.10 unit=ft³
